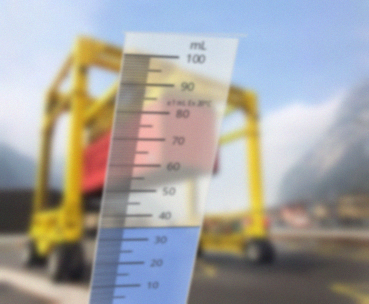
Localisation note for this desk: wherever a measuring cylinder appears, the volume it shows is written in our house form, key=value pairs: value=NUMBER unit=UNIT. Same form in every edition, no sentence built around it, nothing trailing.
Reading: value=35 unit=mL
